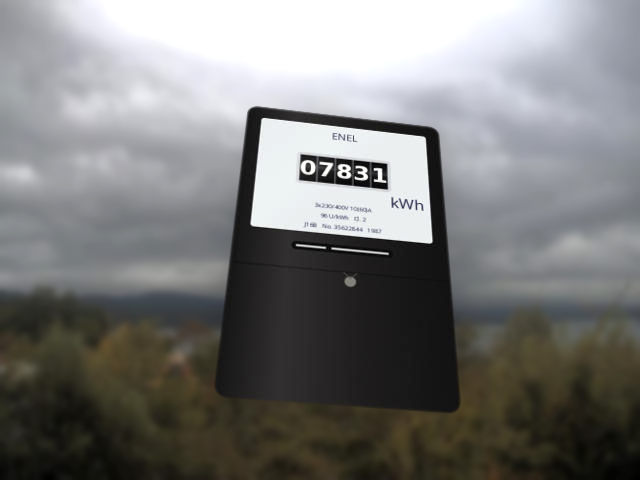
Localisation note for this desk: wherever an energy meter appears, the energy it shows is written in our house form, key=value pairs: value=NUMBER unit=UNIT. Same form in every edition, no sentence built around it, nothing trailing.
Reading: value=7831 unit=kWh
